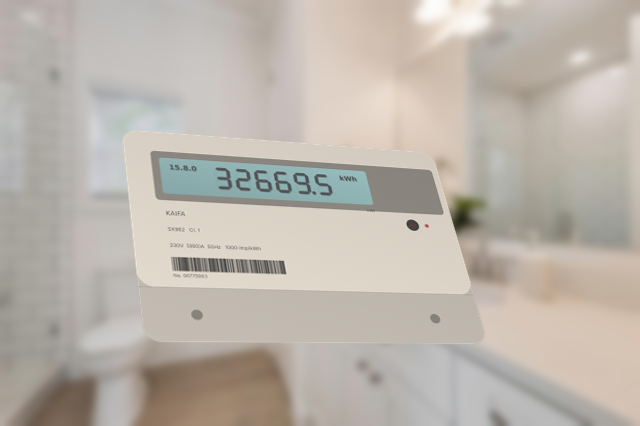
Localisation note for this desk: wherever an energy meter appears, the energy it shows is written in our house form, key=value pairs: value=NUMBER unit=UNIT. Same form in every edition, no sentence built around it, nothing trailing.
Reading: value=32669.5 unit=kWh
